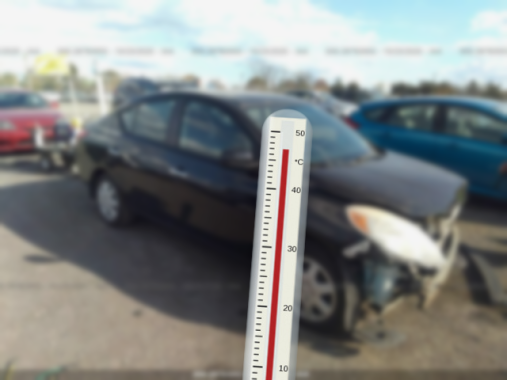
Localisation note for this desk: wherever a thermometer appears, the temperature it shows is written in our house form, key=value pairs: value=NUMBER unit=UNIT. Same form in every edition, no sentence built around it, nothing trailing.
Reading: value=47 unit=°C
